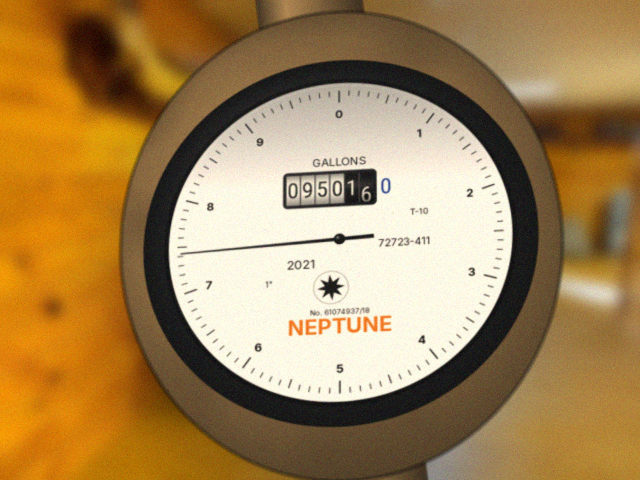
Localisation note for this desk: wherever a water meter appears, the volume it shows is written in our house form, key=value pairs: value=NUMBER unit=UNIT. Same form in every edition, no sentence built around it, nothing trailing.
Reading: value=950157.4 unit=gal
